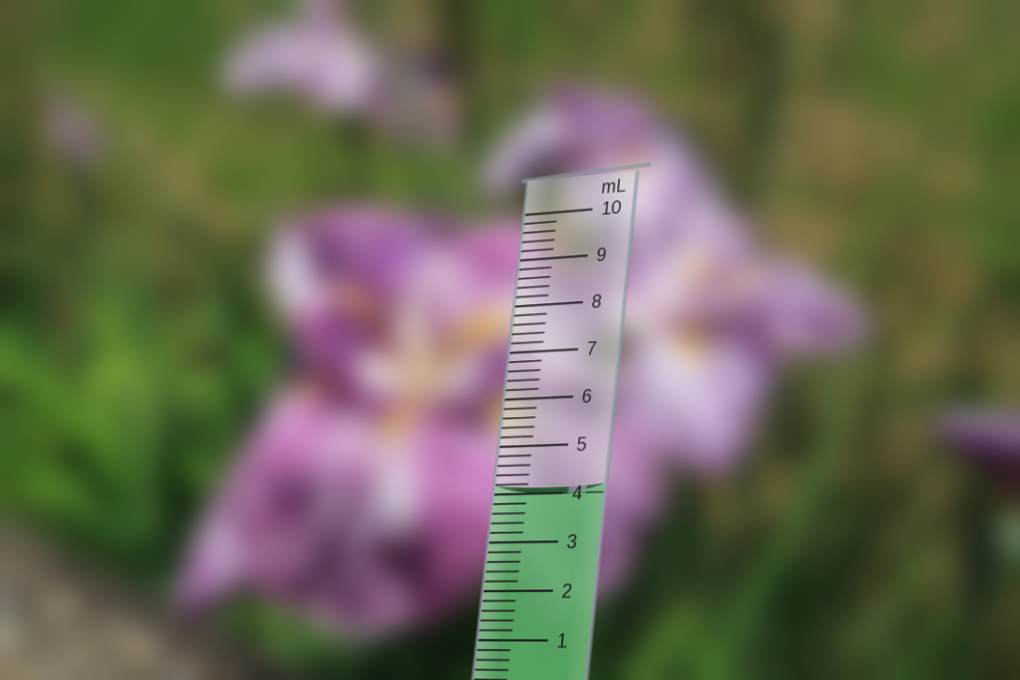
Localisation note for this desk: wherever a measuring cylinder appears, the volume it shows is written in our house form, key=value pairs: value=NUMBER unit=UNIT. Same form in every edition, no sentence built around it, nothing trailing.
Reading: value=4 unit=mL
